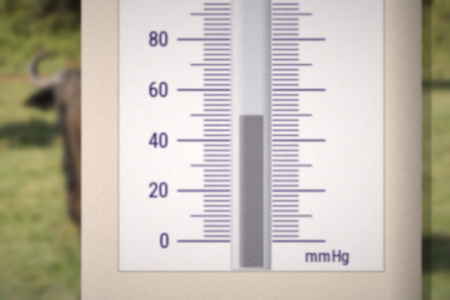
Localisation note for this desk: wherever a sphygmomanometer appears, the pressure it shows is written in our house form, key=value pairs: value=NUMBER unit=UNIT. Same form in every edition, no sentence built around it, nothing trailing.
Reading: value=50 unit=mmHg
